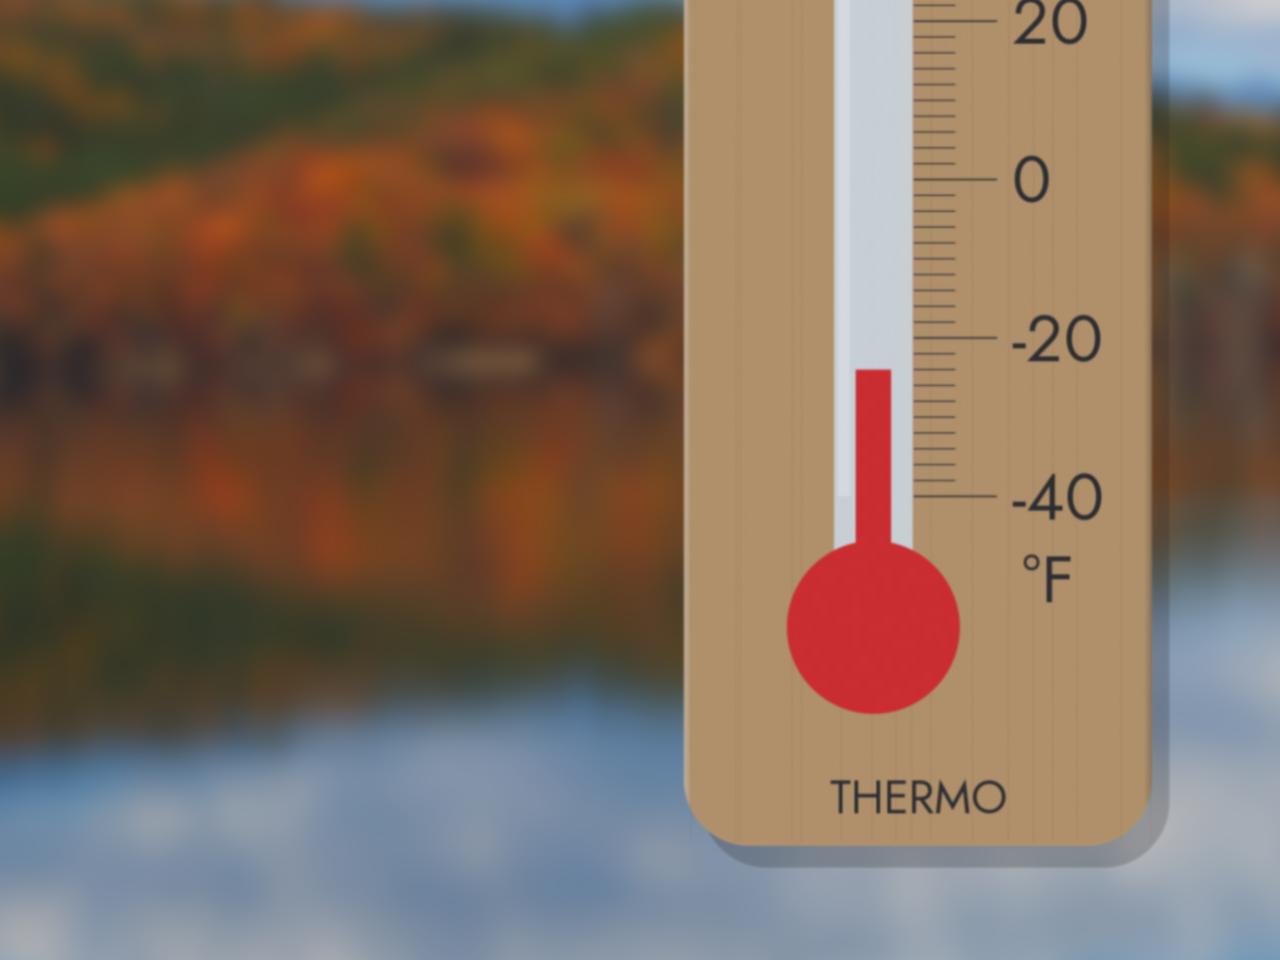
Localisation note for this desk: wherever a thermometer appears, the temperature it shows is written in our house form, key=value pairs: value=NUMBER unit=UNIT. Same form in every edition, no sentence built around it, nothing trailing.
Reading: value=-24 unit=°F
